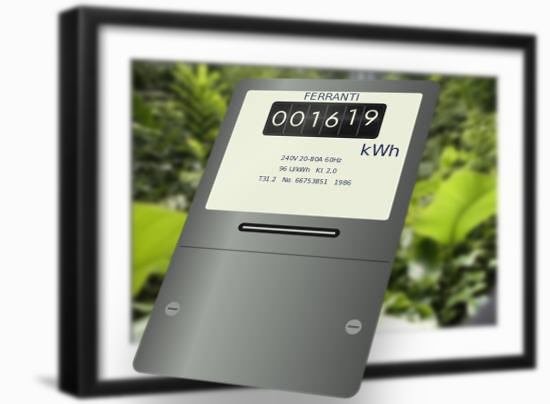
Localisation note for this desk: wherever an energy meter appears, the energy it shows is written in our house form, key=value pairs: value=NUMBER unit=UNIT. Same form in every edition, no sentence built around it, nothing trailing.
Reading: value=1619 unit=kWh
